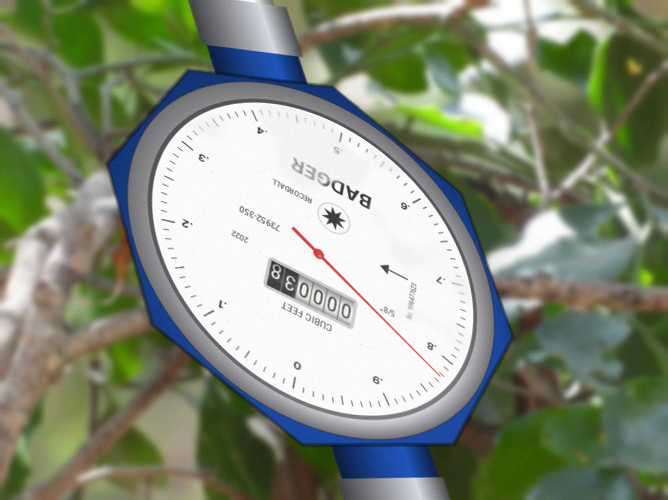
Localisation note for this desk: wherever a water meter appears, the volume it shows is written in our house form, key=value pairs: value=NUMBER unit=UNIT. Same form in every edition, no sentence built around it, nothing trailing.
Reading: value=37.82 unit=ft³
